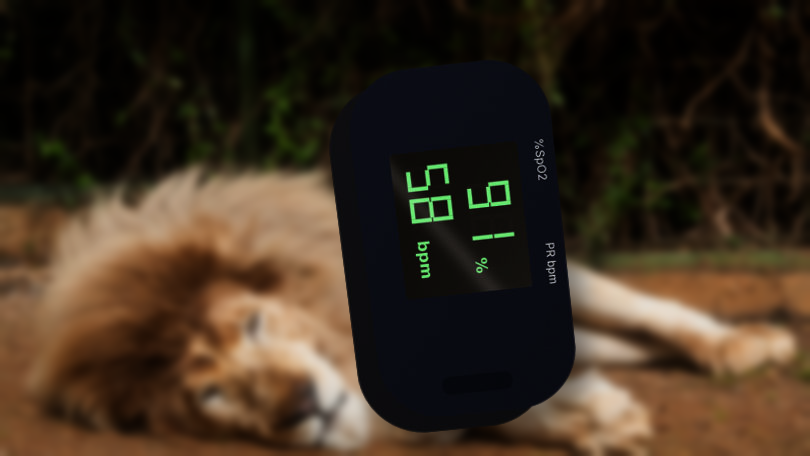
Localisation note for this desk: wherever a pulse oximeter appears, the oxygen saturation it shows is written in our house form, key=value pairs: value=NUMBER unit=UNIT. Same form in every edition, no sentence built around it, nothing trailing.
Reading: value=91 unit=%
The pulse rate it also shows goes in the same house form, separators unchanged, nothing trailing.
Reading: value=58 unit=bpm
